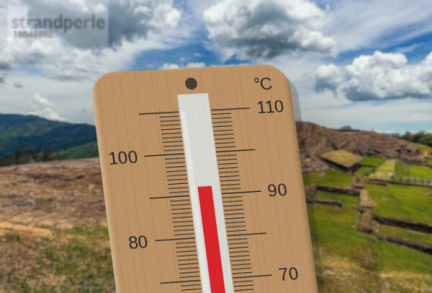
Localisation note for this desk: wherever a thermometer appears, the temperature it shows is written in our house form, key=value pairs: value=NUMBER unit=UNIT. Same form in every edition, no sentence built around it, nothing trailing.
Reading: value=92 unit=°C
